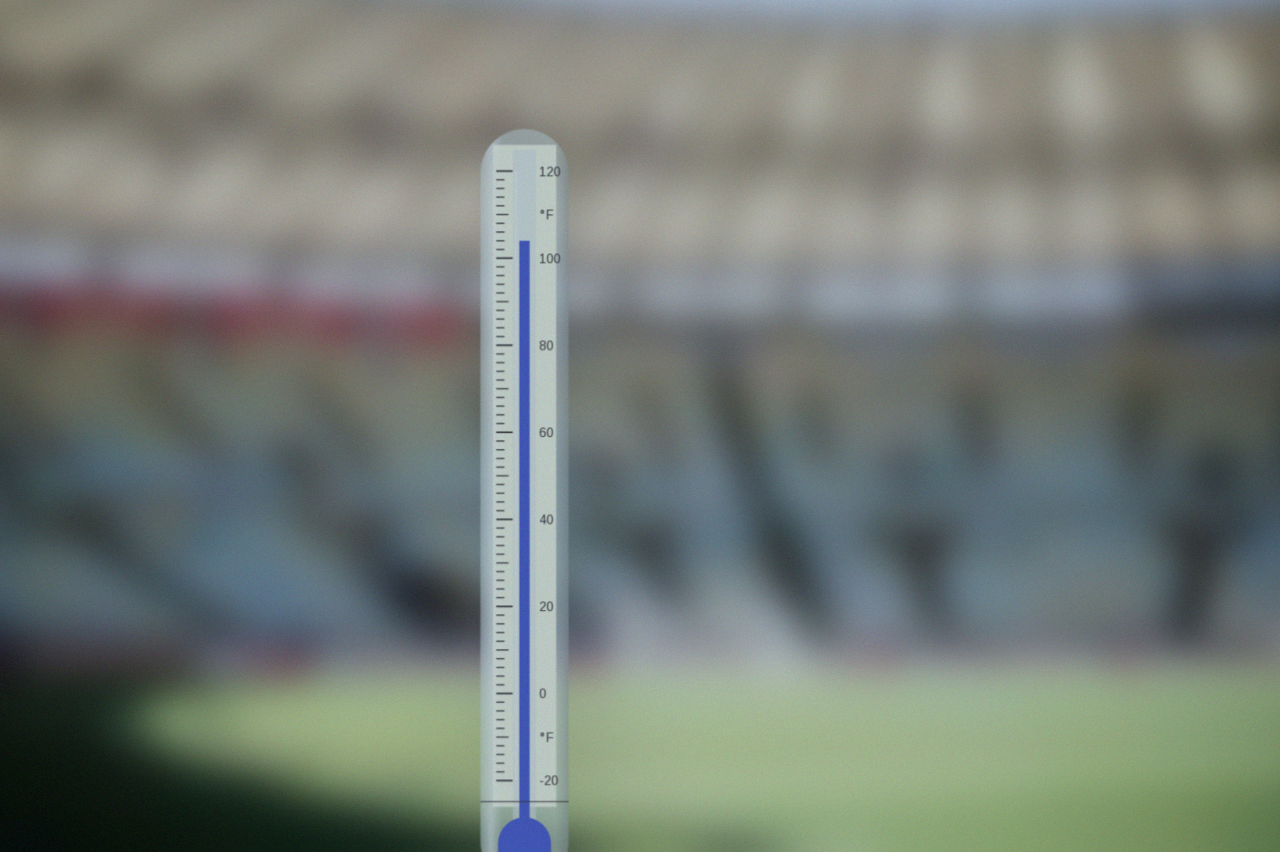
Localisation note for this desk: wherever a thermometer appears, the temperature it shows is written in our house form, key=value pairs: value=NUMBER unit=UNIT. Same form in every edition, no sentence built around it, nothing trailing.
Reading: value=104 unit=°F
